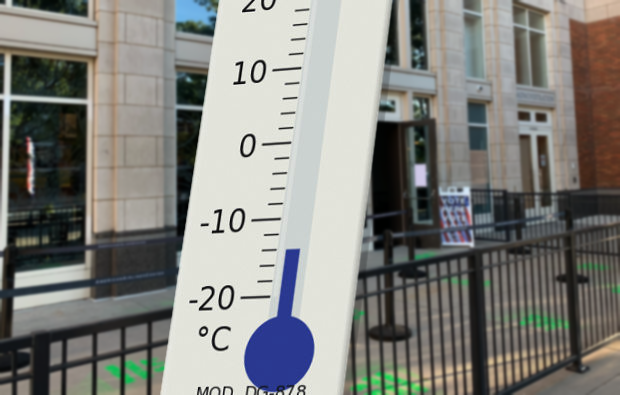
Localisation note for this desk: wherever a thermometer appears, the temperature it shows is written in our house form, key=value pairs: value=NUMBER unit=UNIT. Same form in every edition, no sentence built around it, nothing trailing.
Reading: value=-14 unit=°C
